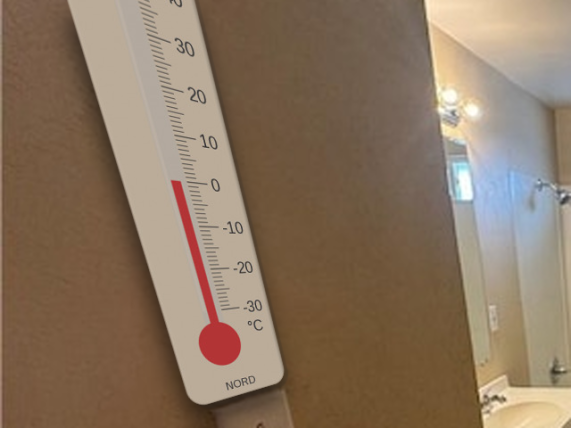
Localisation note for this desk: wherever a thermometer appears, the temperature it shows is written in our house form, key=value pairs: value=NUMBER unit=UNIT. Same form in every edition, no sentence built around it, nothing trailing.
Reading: value=0 unit=°C
